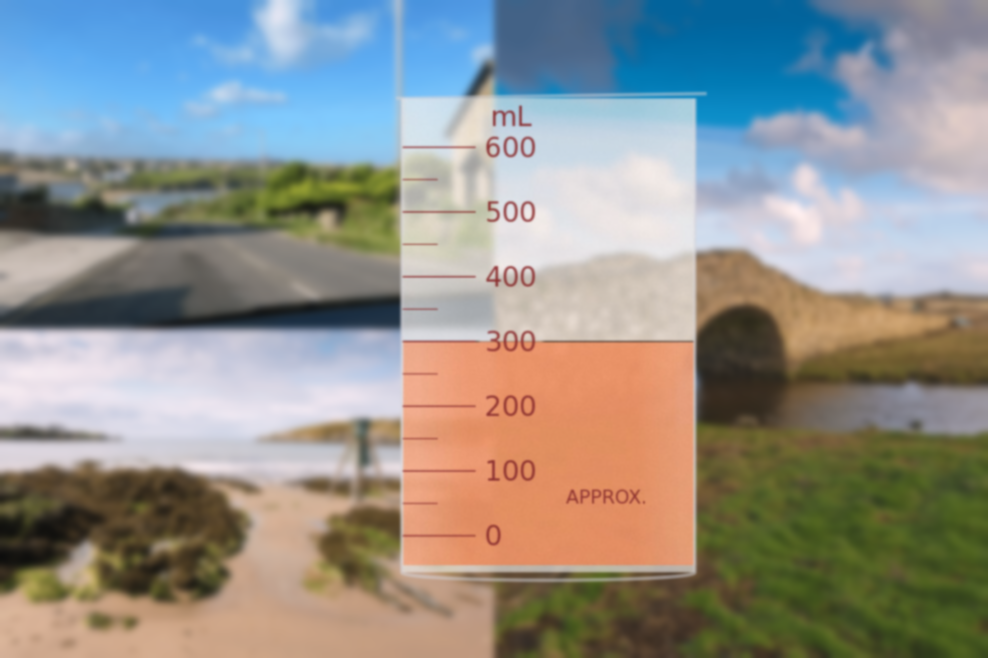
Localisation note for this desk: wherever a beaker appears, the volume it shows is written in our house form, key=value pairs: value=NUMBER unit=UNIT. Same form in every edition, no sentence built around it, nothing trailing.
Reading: value=300 unit=mL
